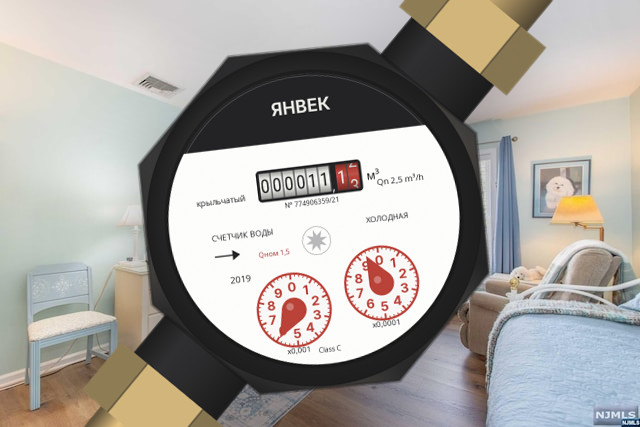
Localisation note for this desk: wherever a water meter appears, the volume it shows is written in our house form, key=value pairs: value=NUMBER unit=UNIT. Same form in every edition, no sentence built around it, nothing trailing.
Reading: value=11.1259 unit=m³
